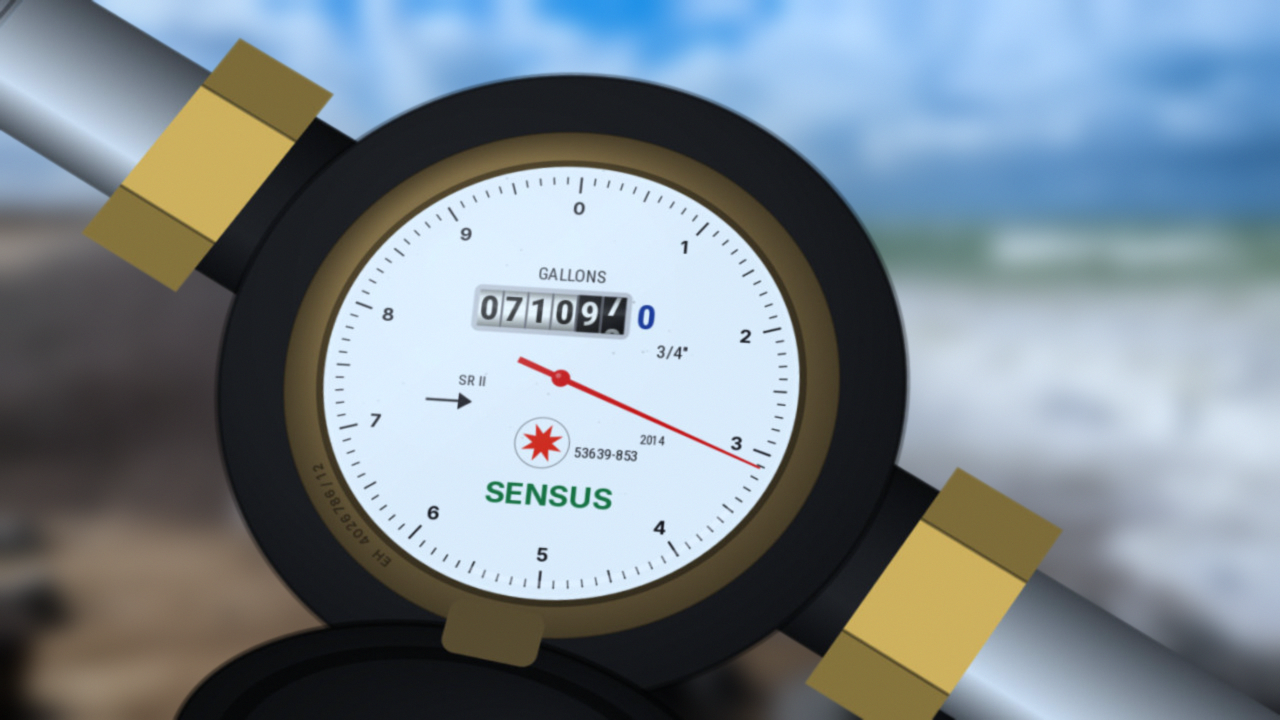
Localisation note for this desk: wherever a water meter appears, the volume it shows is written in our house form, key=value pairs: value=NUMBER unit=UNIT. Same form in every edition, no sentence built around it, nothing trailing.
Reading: value=710973.1 unit=gal
